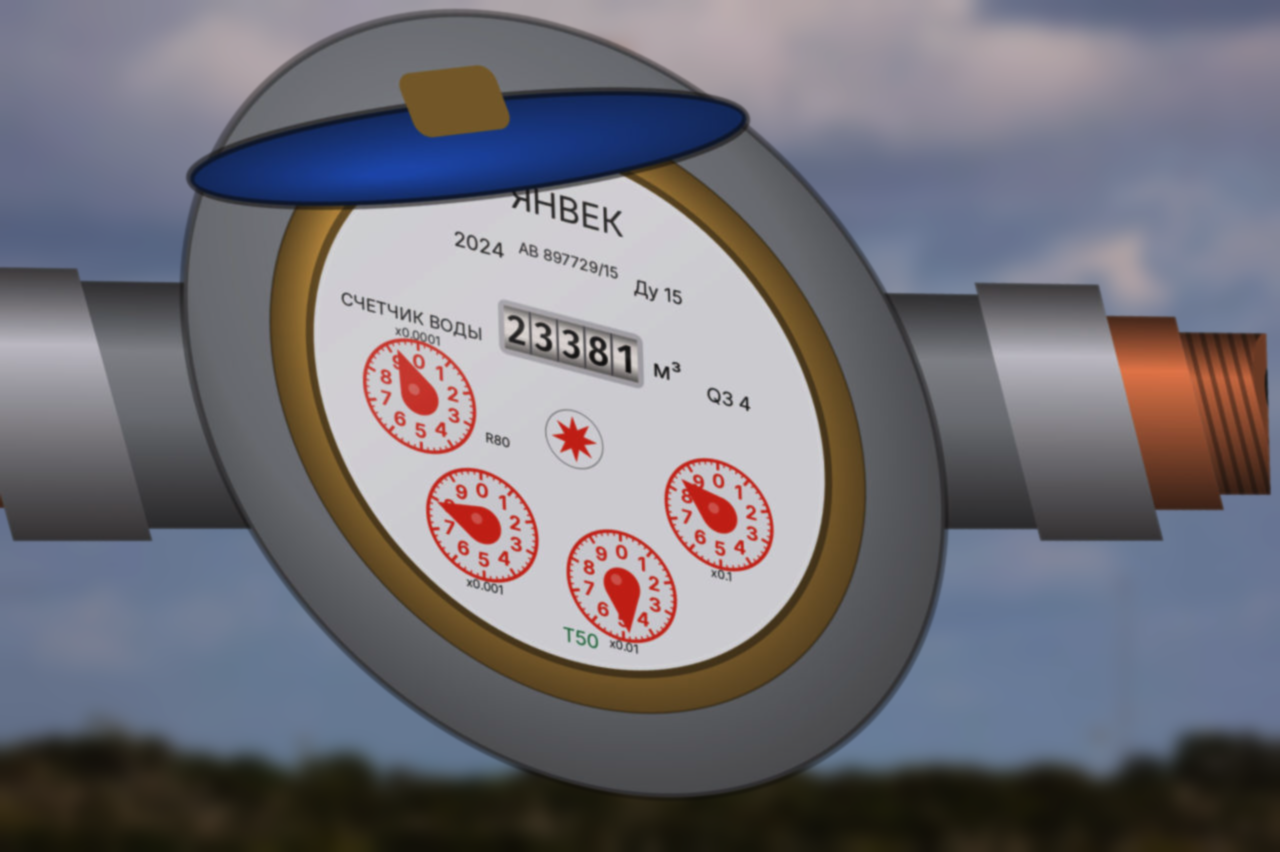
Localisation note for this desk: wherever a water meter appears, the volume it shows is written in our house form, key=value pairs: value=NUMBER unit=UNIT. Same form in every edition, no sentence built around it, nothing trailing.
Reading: value=23381.8479 unit=m³
